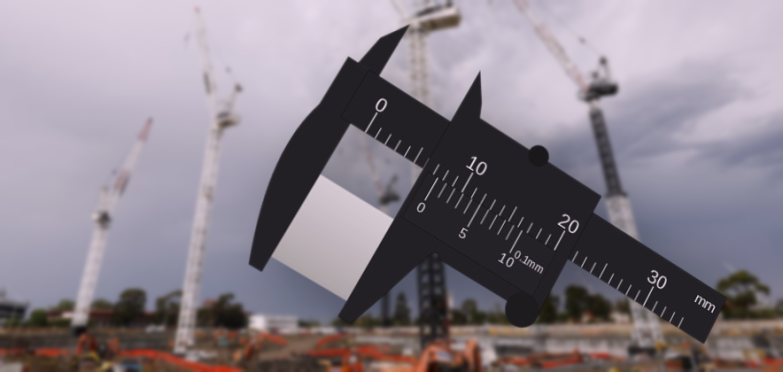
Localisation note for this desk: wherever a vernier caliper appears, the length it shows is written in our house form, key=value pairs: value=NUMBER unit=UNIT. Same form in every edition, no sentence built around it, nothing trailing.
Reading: value=7.5 unit=mm
